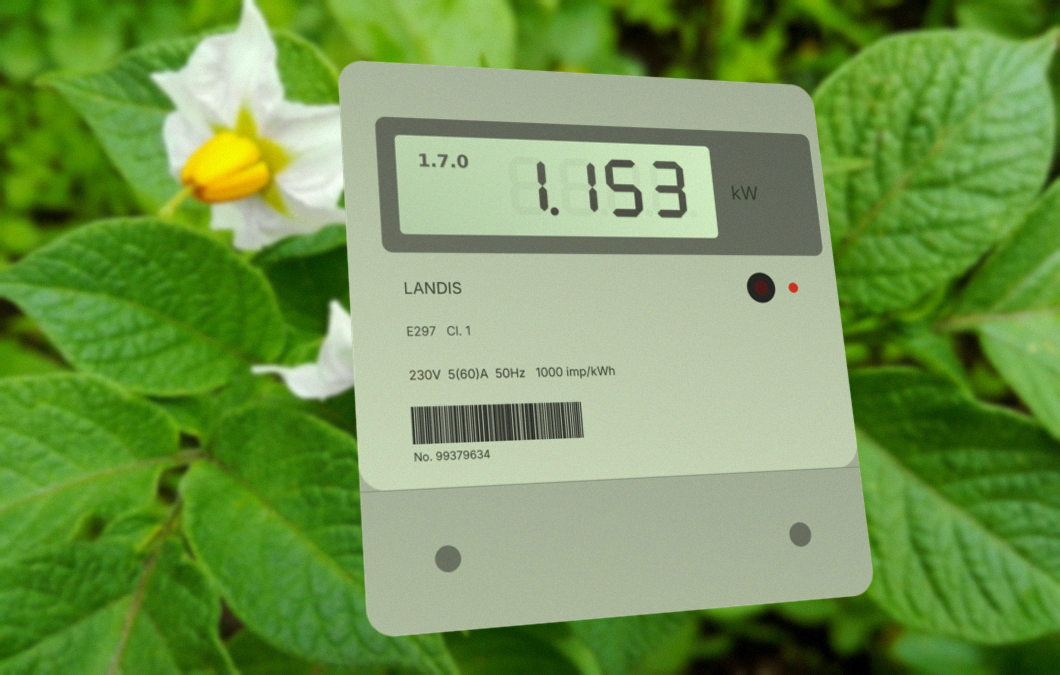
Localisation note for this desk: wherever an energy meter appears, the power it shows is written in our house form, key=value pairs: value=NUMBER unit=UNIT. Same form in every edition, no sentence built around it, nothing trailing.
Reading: value=1.153 unit=kW
